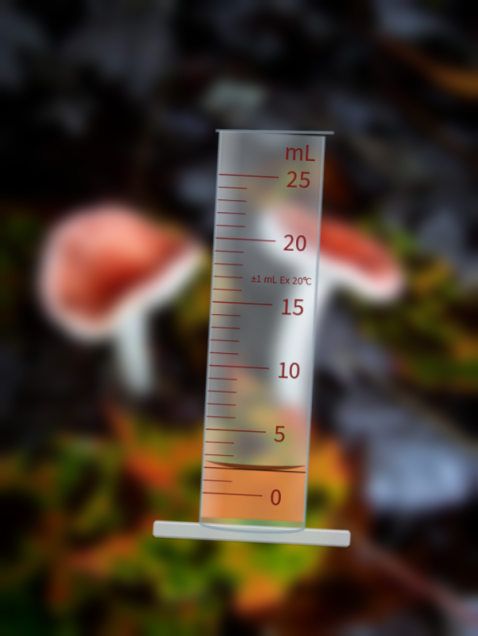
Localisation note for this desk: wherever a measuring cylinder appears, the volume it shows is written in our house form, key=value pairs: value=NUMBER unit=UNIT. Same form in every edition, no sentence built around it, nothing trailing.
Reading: value=2 unit=mL
